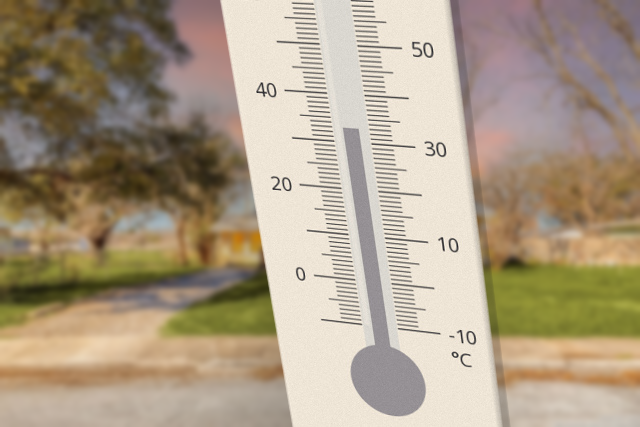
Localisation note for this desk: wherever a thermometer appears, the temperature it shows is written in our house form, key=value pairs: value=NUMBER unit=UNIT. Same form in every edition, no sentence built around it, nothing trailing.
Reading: value=33 unit=°C
